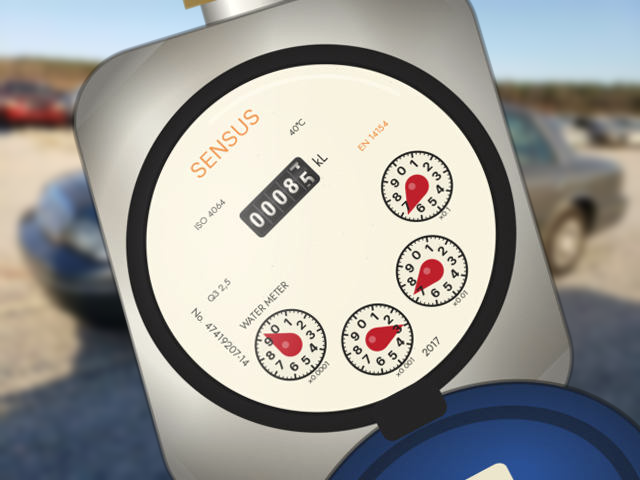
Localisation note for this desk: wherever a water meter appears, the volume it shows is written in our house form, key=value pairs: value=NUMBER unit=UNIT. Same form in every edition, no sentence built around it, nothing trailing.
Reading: value=84.6729 unit=kL
